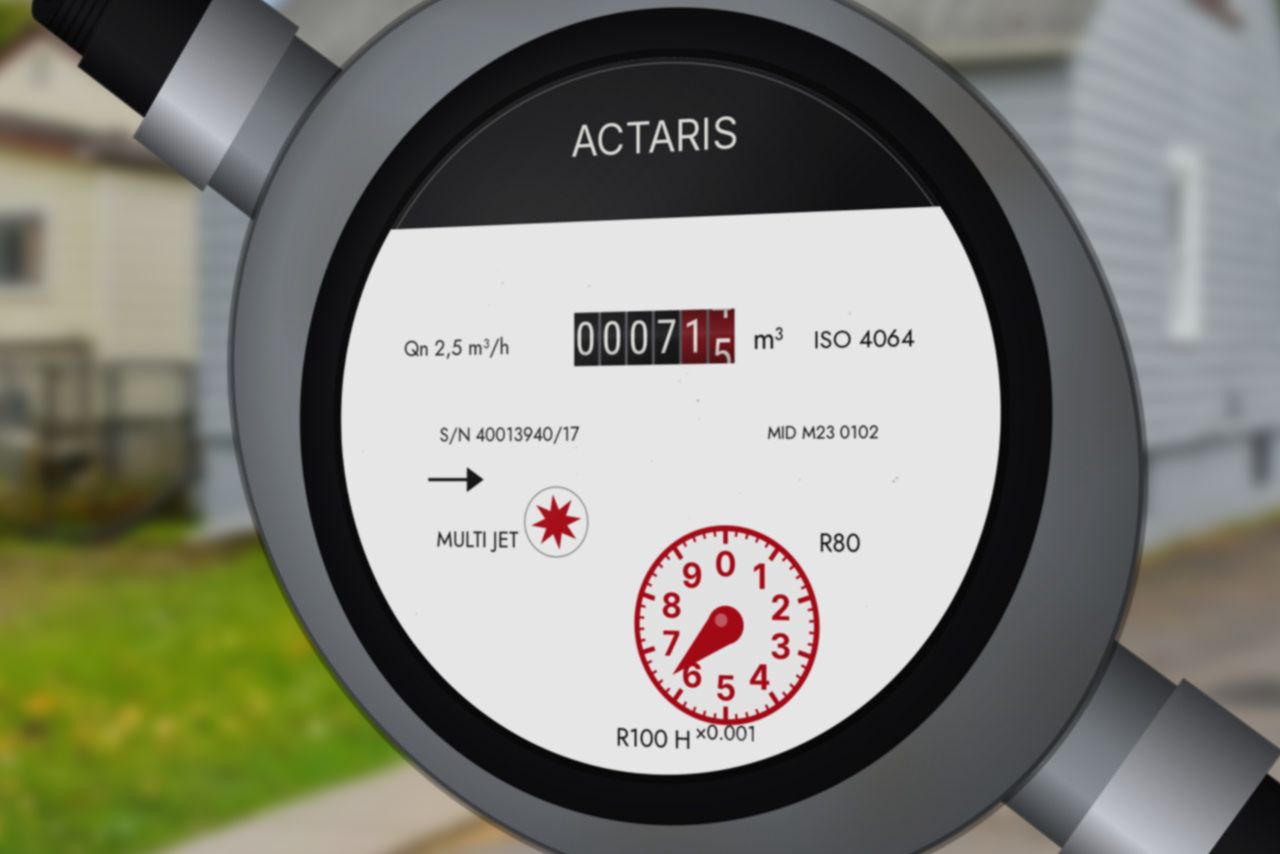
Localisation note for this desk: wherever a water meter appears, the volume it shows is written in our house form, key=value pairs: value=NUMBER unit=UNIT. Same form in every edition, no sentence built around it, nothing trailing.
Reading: value=7.146 unit=m³
